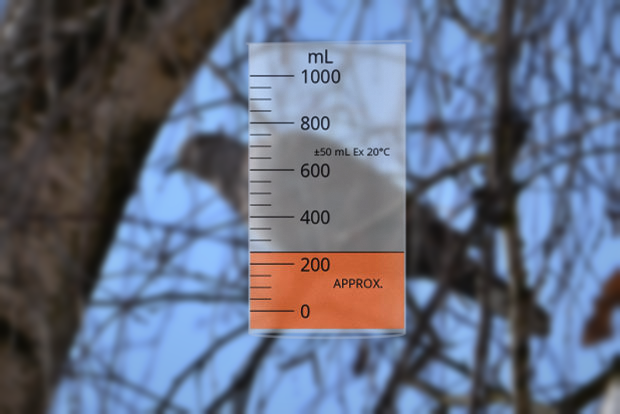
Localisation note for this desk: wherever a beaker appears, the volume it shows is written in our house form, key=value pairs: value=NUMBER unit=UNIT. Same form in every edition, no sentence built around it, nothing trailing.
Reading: value=250 unit=mL
